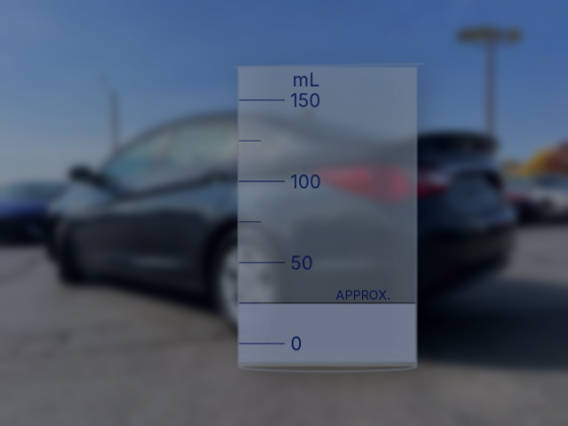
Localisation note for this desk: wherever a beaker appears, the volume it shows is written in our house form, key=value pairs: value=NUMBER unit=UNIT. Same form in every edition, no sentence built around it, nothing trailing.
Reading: value=25 unit=mL
